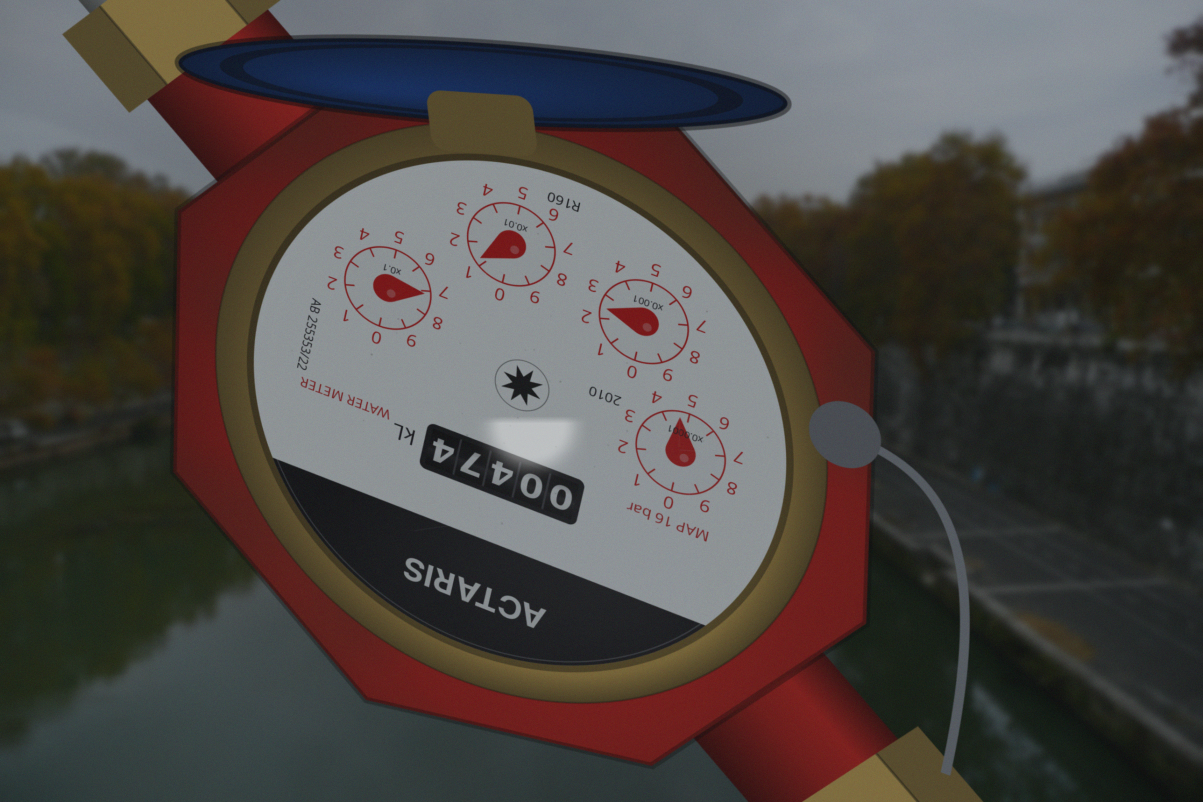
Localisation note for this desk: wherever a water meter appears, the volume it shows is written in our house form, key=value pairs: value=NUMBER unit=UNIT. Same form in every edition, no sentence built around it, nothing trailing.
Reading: value=474.7124 unit=kL
